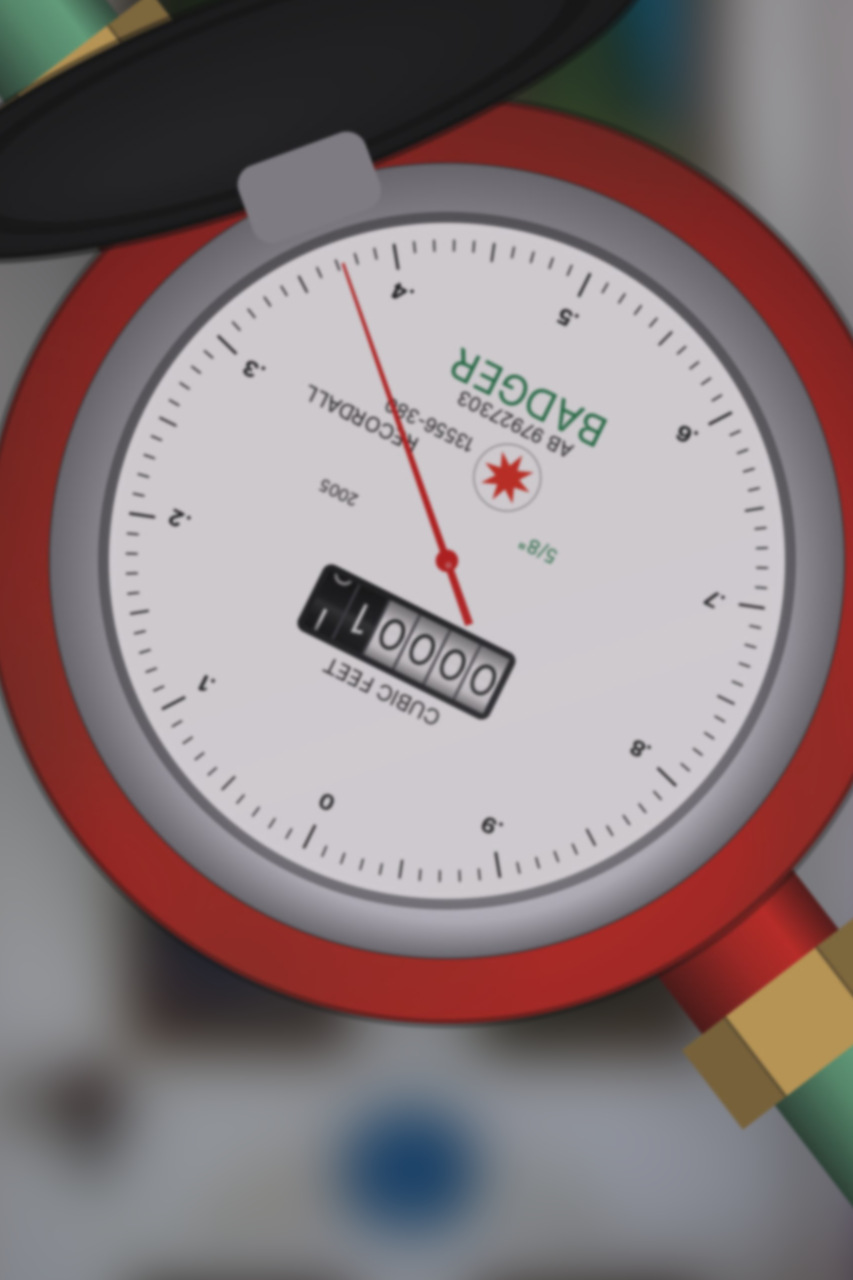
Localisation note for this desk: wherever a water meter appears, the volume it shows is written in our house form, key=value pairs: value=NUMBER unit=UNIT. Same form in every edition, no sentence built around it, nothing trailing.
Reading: value=11.37 unit=ft³
